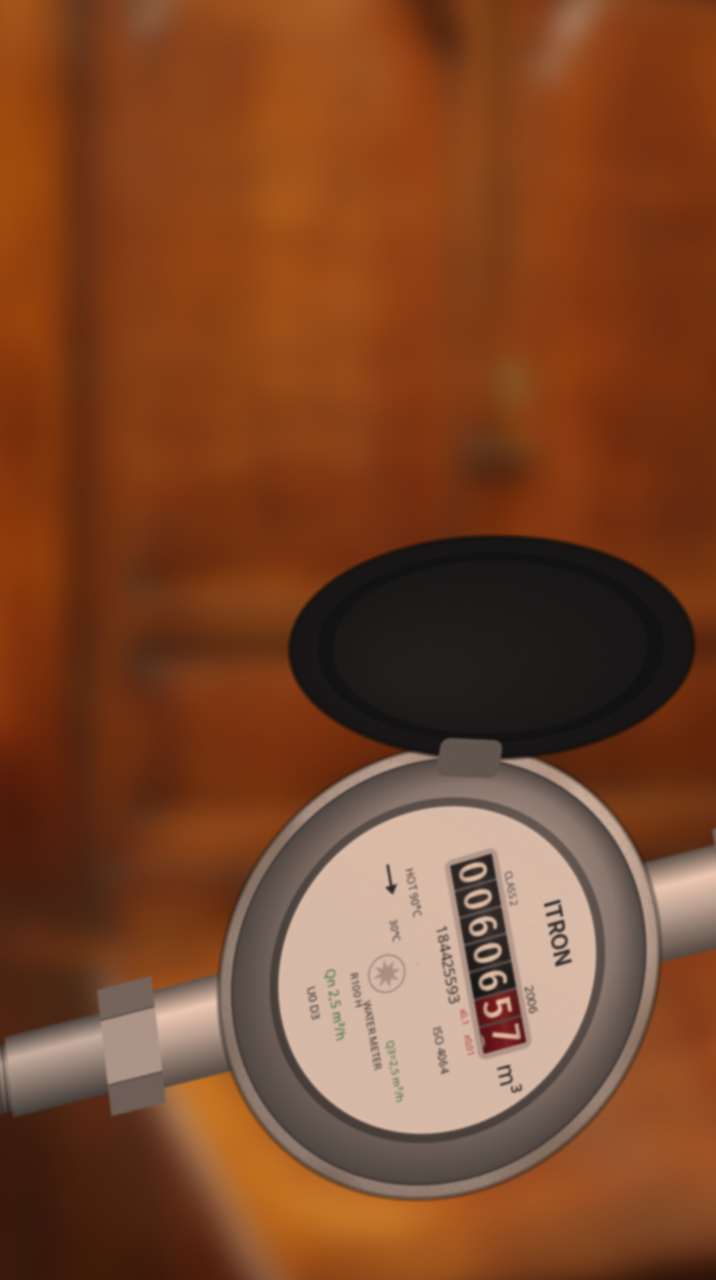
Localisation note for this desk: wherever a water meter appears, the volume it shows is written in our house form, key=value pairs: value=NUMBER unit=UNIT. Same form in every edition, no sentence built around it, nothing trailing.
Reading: value=606.57 unit=m³
